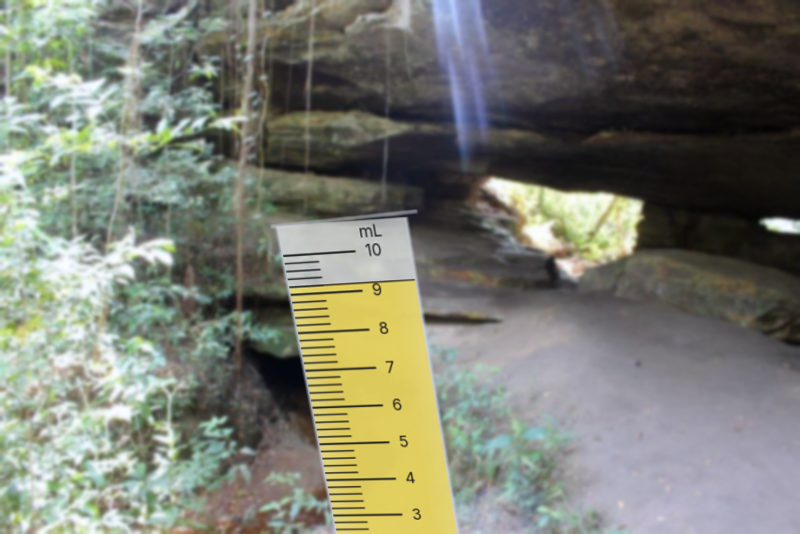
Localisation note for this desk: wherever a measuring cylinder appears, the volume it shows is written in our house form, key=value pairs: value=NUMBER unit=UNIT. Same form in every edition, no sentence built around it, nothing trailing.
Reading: value=9.2 unit=mL
